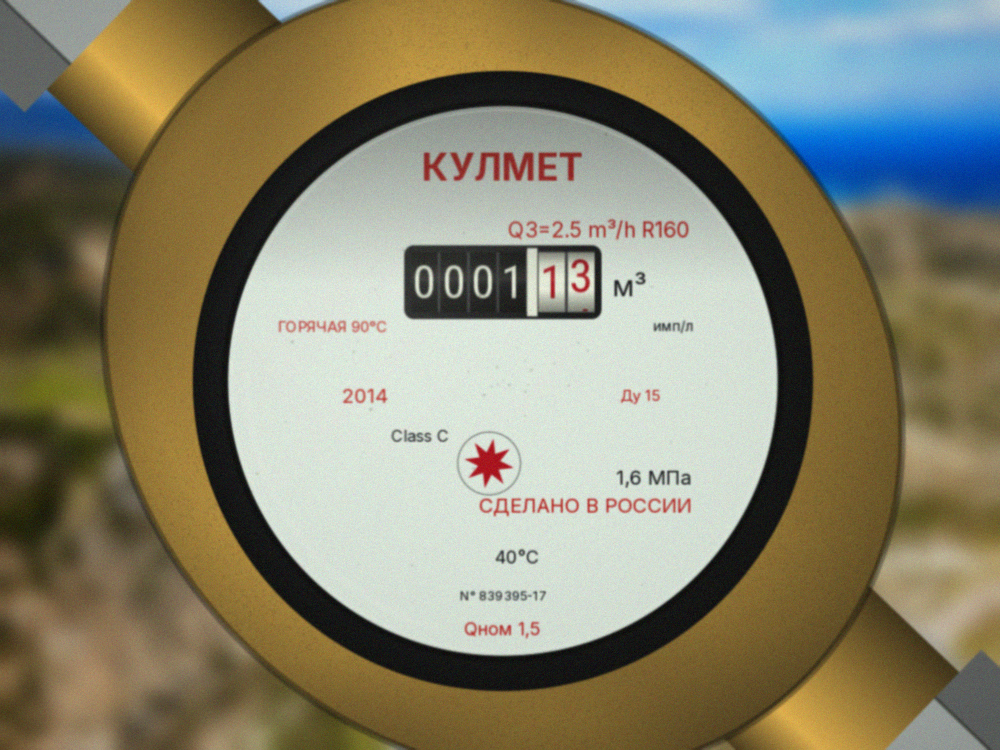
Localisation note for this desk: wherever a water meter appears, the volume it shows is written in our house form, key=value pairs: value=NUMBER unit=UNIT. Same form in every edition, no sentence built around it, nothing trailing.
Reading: value=1.13 unit=m³
